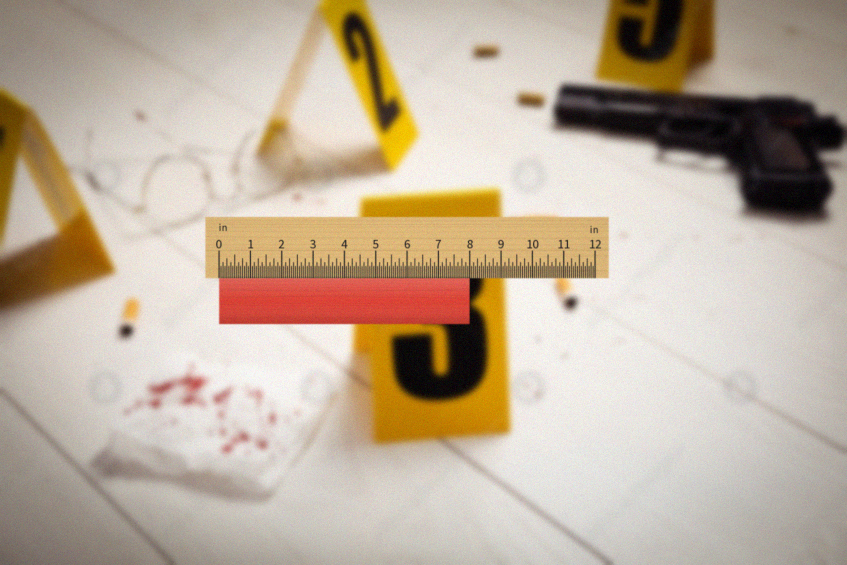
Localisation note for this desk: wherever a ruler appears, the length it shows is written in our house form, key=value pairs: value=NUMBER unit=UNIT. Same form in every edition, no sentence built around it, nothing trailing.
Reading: value=8 unit=in
